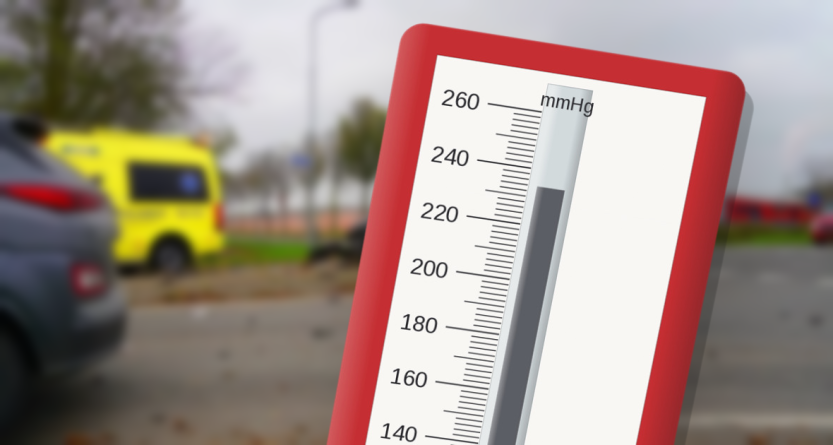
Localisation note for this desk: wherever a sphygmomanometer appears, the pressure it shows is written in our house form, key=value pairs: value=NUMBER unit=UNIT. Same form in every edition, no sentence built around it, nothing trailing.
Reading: value=234 unit=mmHg
